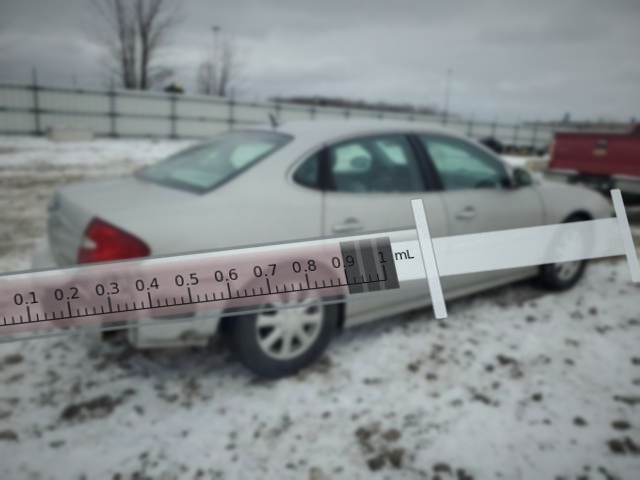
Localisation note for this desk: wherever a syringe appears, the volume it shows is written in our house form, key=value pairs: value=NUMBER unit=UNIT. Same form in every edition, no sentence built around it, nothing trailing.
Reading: value=0.9 unit=mL
